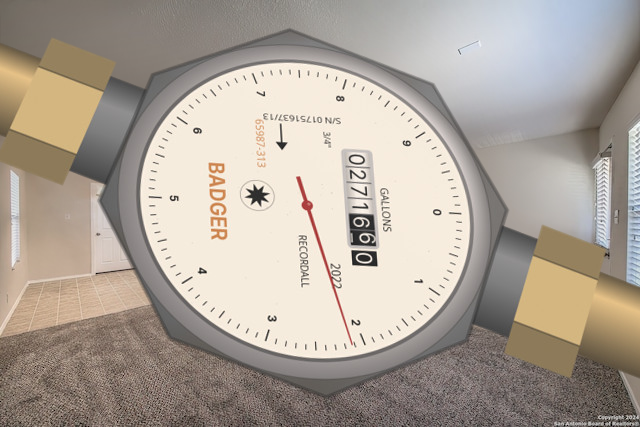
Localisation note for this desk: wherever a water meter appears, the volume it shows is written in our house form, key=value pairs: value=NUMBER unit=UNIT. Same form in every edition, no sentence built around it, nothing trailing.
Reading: value=271662.1 unit=gal
